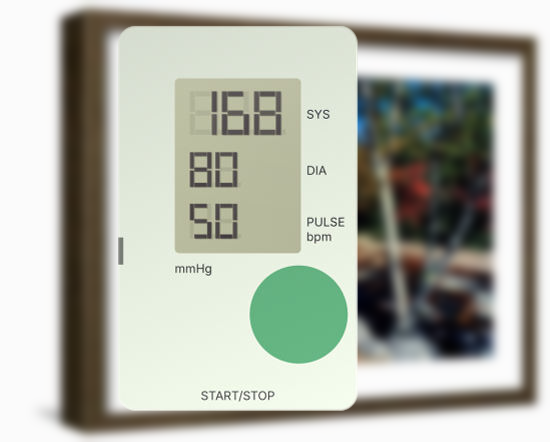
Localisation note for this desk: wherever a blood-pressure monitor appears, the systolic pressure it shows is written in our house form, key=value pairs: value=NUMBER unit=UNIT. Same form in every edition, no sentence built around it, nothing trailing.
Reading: value=168 unit=mmHg
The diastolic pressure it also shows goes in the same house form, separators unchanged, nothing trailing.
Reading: value=80 unit=mmHg
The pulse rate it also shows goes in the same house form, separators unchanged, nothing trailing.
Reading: value=50 unit=bpm
